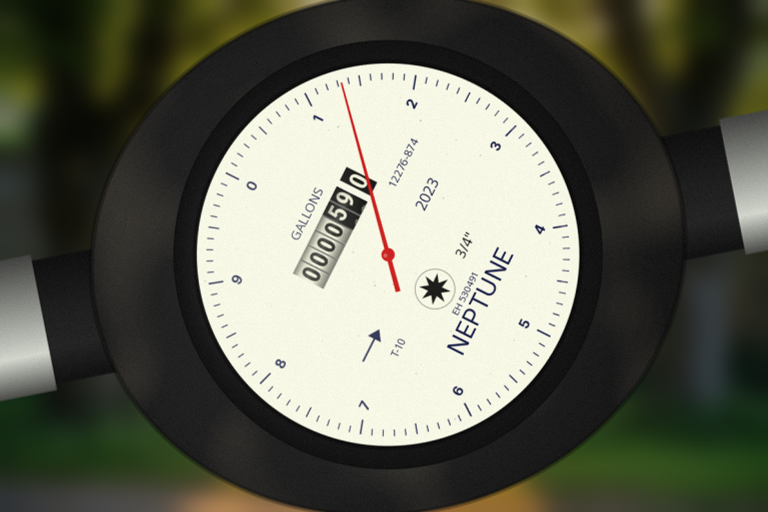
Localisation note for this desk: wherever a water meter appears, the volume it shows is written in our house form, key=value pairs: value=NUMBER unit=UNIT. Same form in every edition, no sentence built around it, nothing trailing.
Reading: value=591.3 unit=gal
